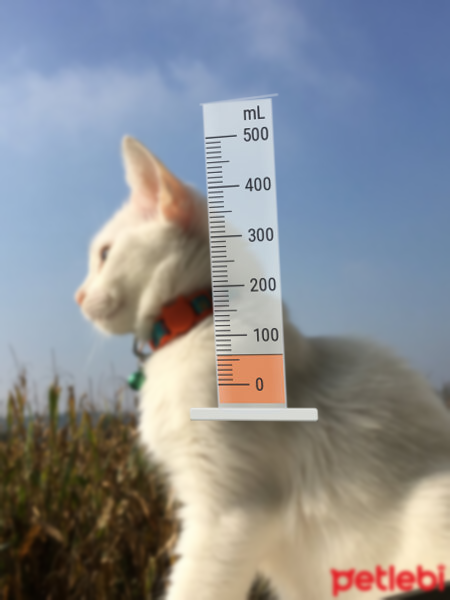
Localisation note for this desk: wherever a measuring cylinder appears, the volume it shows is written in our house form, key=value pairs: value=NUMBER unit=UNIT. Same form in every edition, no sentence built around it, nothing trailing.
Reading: value=60 unit=mL
